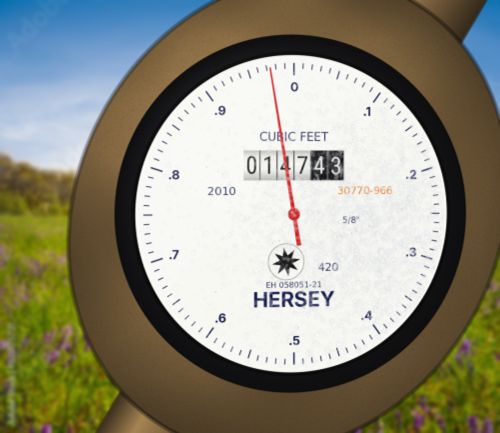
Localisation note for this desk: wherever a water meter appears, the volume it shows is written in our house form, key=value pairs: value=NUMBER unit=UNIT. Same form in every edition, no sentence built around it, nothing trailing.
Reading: value=14742.97 unit=ft³
